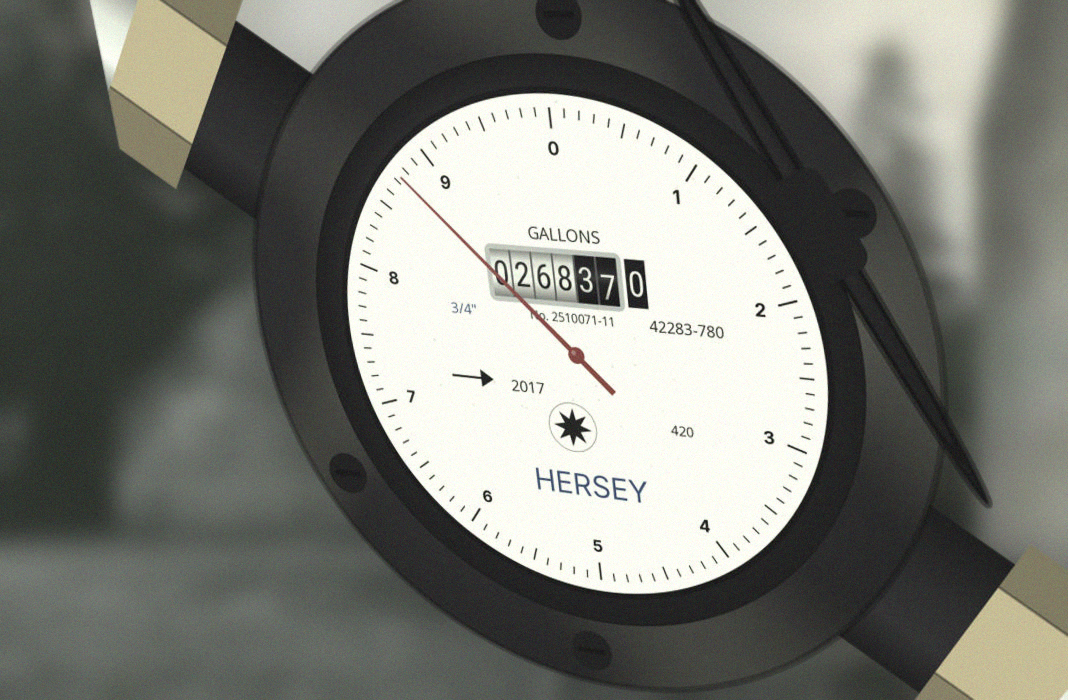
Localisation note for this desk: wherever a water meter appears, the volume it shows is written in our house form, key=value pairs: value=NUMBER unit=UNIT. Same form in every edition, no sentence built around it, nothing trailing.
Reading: value=268368.7 unit=gal
